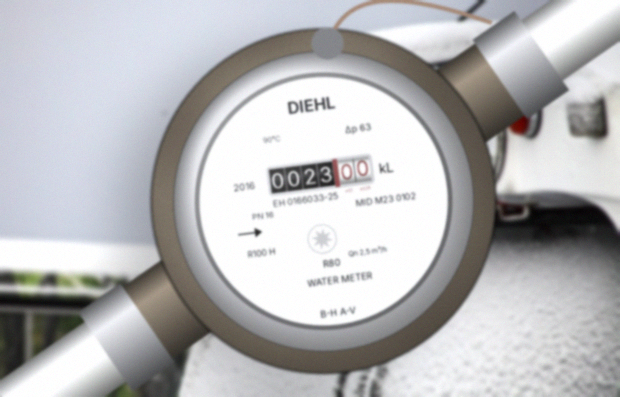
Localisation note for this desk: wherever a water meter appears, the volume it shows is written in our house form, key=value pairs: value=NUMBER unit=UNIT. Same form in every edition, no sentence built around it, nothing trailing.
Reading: value=23.00 unit=kL
